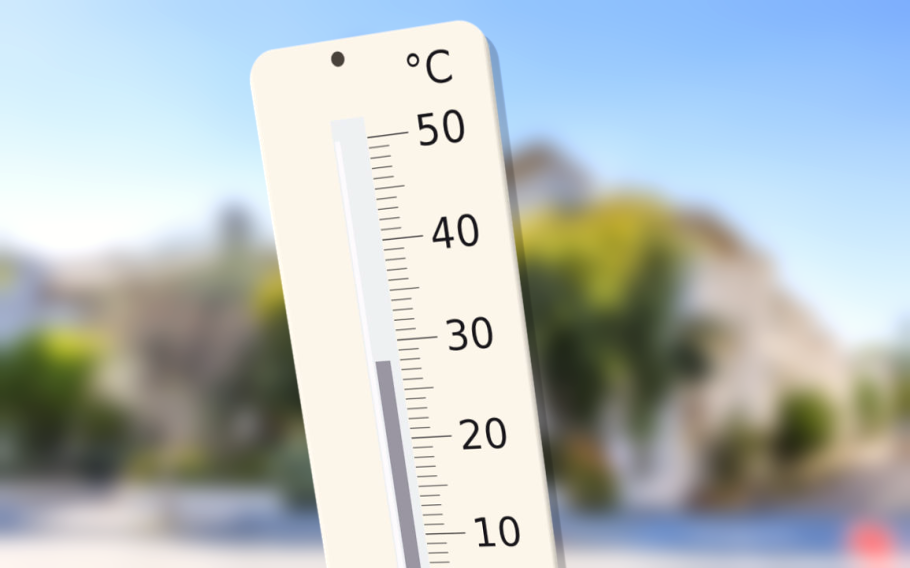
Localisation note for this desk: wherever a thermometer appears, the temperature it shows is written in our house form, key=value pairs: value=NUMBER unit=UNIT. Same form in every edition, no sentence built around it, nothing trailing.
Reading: value=28 unit=°C
